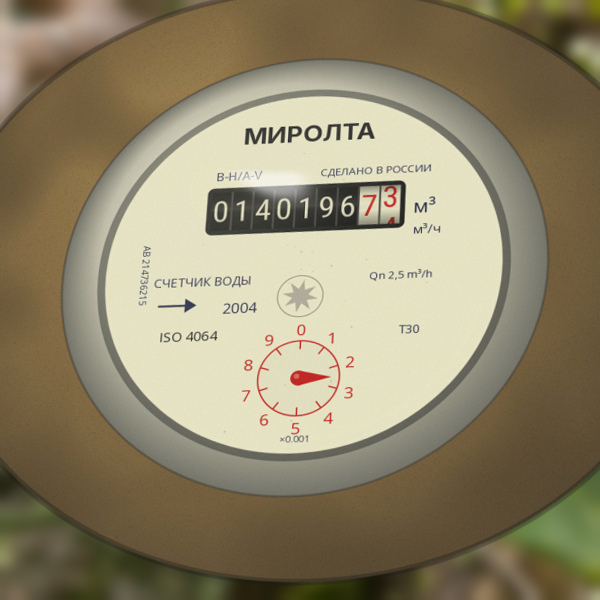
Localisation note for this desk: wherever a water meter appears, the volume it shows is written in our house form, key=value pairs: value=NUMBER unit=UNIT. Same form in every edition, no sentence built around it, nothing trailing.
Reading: value=140196.732 unit=m³
